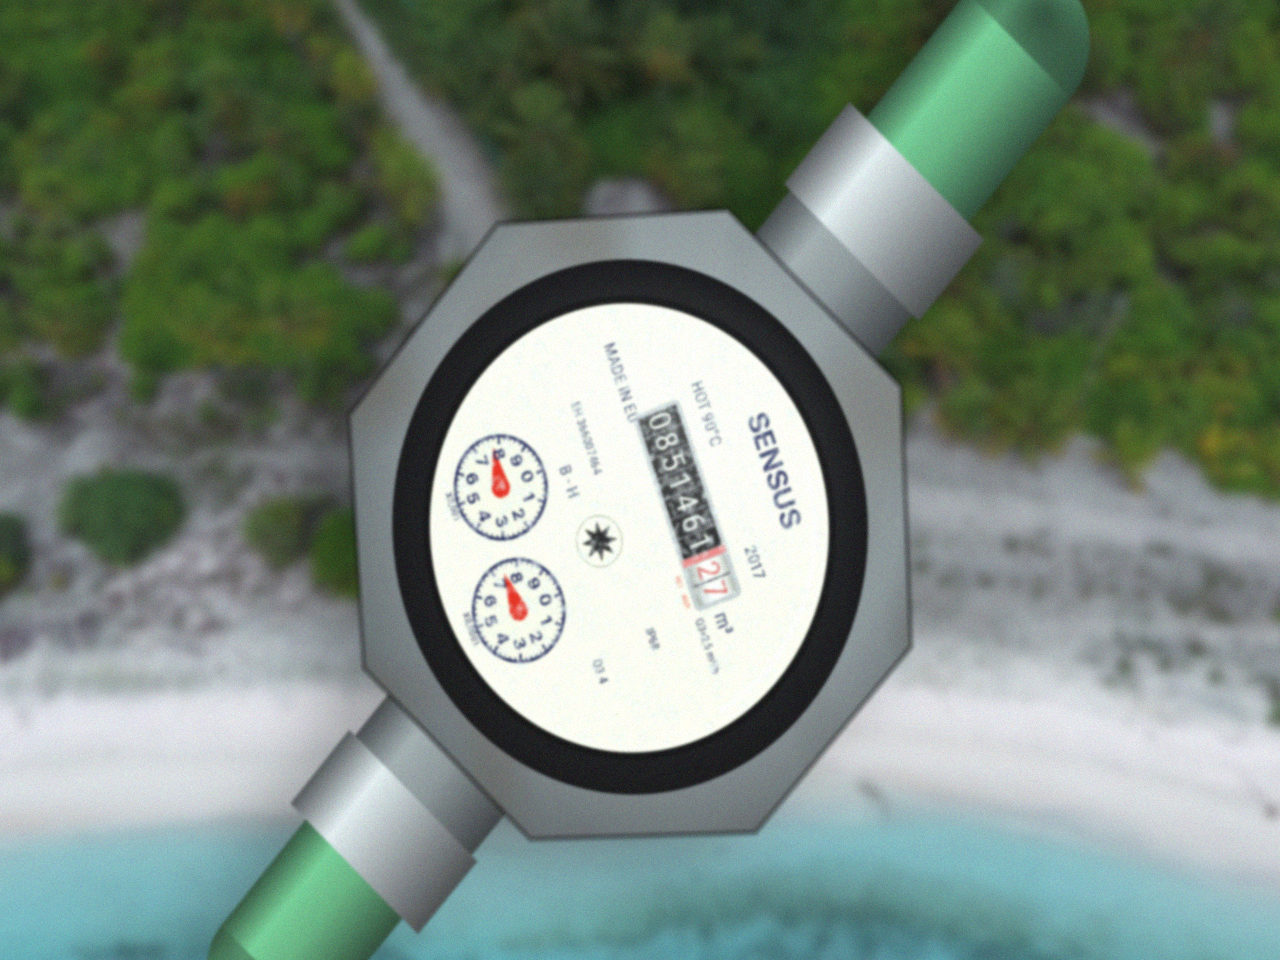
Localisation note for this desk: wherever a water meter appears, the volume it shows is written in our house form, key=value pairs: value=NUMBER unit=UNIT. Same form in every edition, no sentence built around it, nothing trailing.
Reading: value=851461.2777 unit=m³
